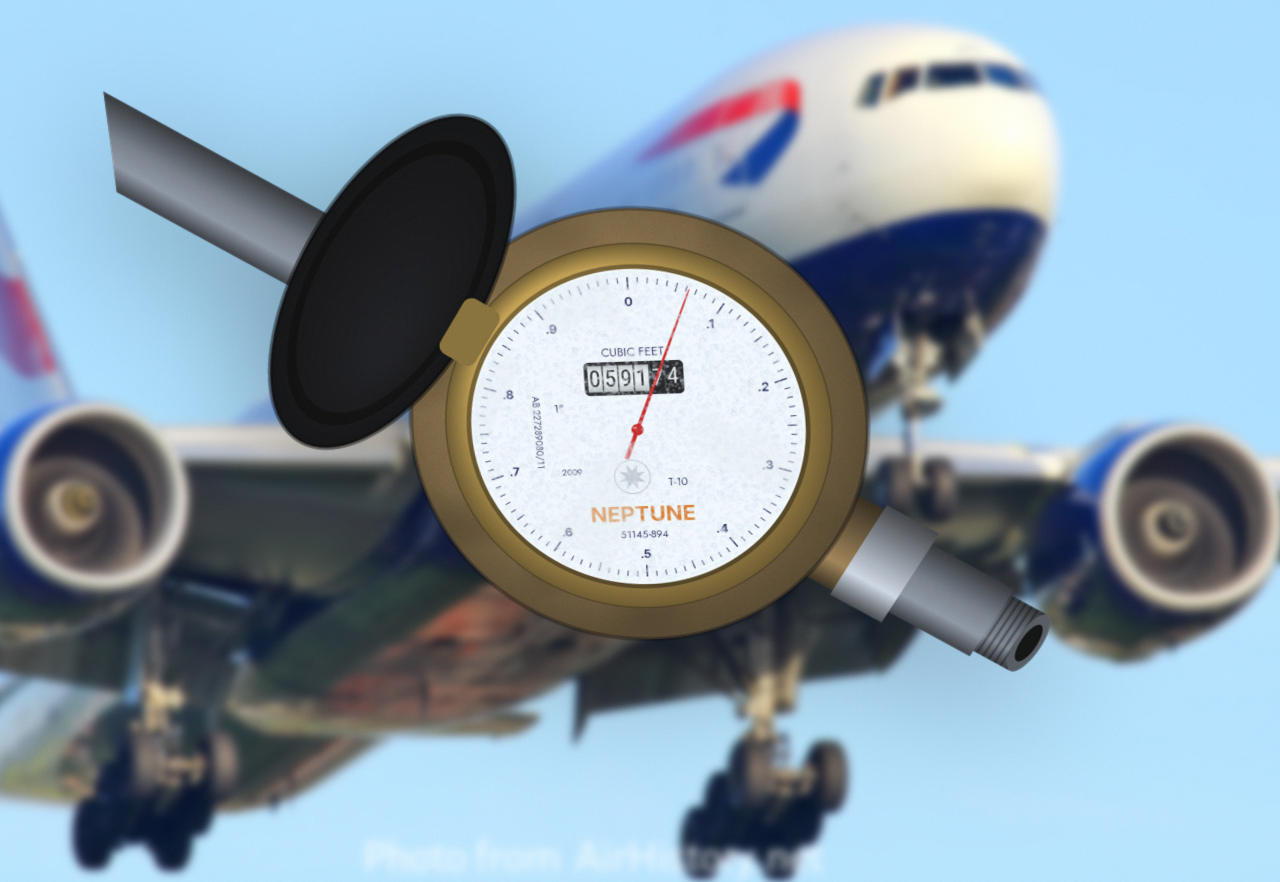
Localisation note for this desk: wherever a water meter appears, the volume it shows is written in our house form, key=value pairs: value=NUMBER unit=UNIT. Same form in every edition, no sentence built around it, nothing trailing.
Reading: value=59174.06 unit=ft³
